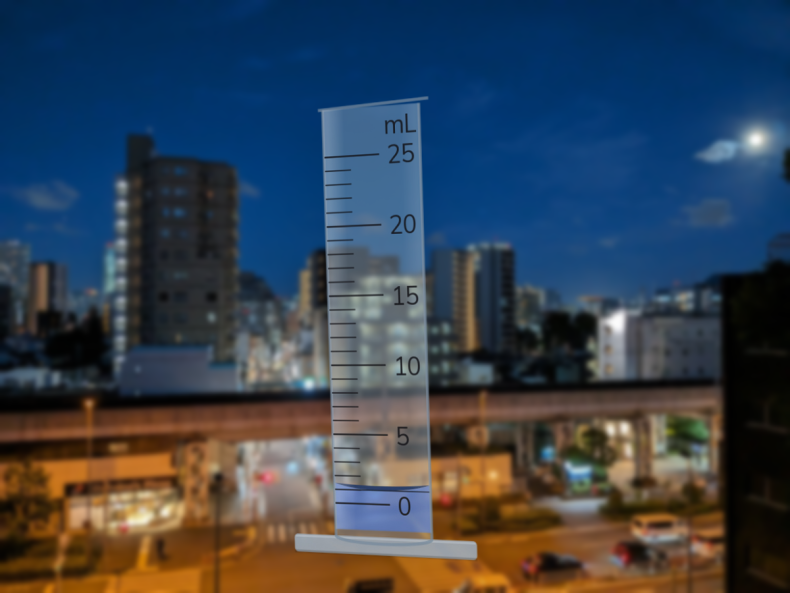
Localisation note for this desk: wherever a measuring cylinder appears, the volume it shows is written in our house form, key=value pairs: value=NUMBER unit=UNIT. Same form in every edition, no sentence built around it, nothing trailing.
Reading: value=1 unit=mL
